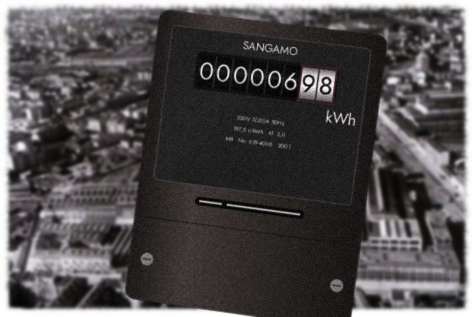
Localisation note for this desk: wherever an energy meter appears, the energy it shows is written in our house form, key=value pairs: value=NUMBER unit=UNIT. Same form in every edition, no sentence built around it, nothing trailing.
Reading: value=6.98 unit=kWh
